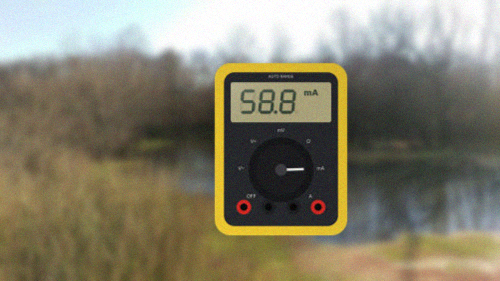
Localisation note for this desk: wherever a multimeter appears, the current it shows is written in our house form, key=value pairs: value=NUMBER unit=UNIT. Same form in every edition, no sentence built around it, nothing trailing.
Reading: value=58.8 unit=mA
